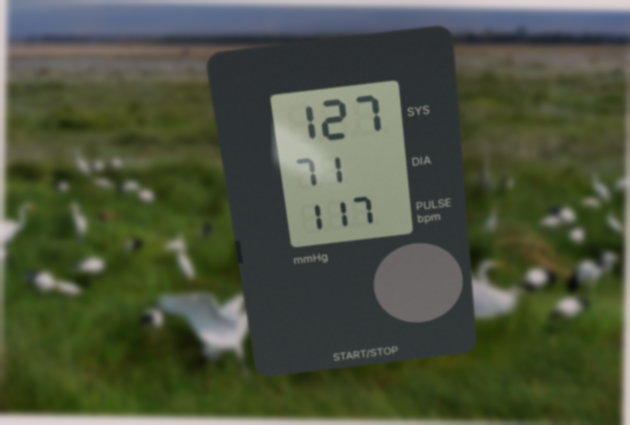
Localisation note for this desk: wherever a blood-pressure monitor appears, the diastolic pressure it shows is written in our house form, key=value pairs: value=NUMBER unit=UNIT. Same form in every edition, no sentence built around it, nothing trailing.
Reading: value=71 unit=mmHg
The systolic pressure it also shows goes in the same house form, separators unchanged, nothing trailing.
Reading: value=127 unit=mmHg
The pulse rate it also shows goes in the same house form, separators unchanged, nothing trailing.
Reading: value=117 unit=bpm
